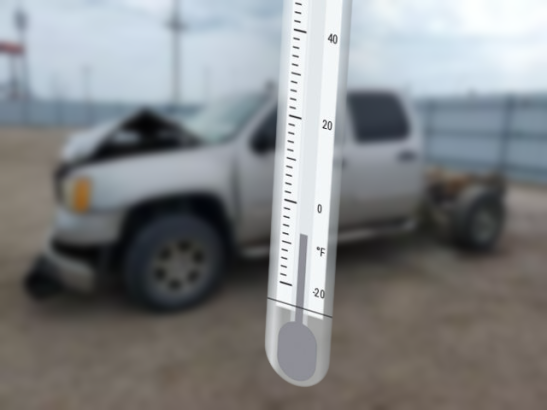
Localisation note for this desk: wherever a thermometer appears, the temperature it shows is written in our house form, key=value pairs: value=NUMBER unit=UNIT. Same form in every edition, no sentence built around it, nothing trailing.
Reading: value=-7 unit=°F
